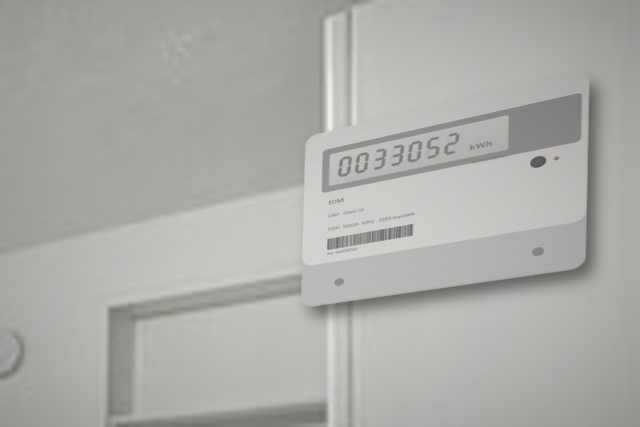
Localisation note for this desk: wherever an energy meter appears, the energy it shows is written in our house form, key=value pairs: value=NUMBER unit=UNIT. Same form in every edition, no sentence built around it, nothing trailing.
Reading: value=33052 unit=kWh
